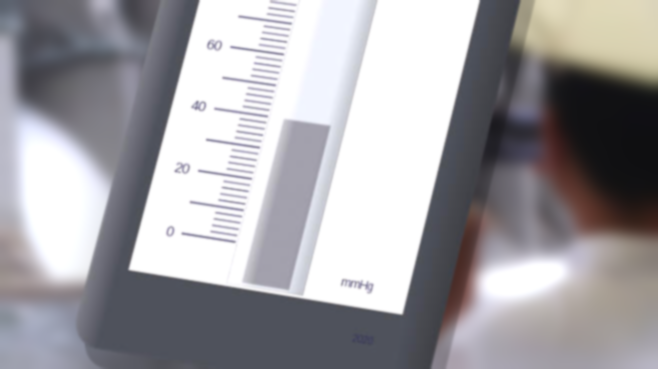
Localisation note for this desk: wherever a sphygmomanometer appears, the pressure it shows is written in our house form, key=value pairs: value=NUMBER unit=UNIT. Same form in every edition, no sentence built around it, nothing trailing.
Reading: value=40 unit=mmHg
